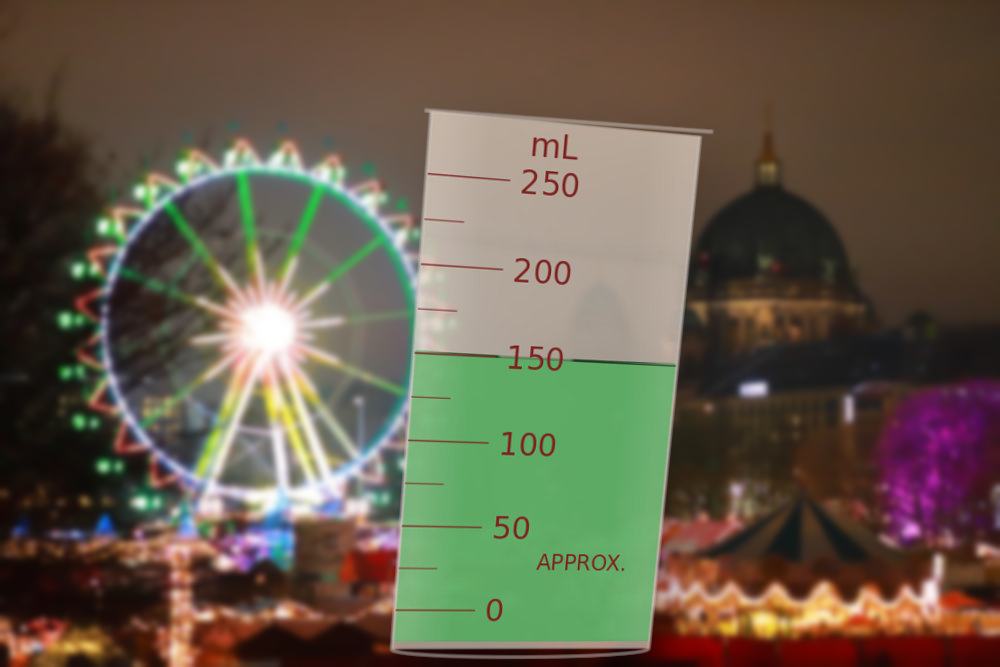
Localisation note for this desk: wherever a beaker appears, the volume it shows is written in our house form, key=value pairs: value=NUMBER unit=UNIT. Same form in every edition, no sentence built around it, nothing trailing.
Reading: value=150 unit=mL
